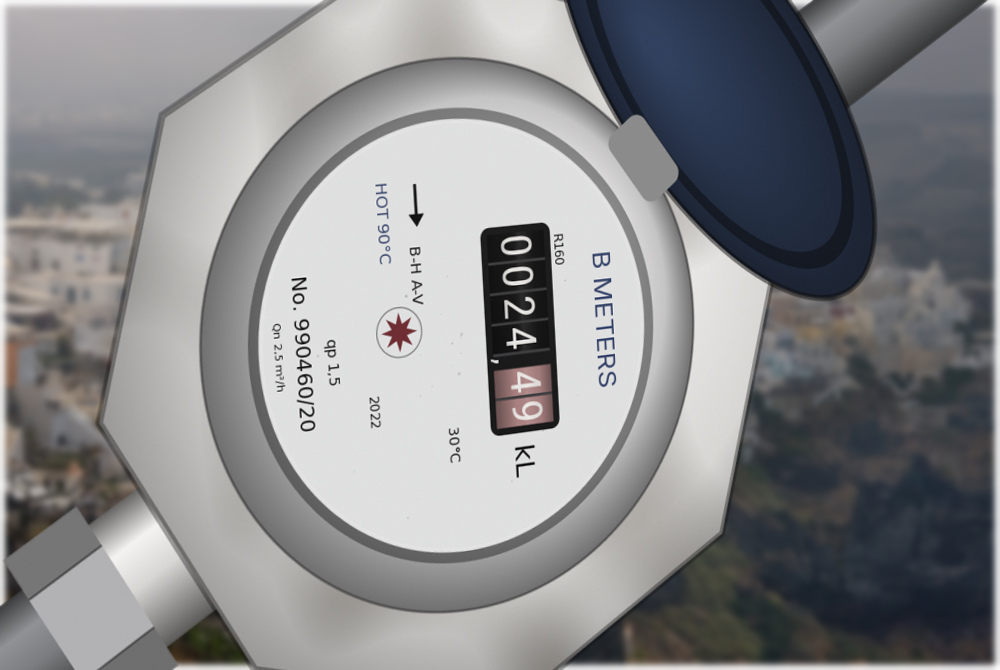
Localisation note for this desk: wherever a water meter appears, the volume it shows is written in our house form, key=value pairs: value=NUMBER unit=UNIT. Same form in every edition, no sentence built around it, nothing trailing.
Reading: value=24.49 unit=kL
